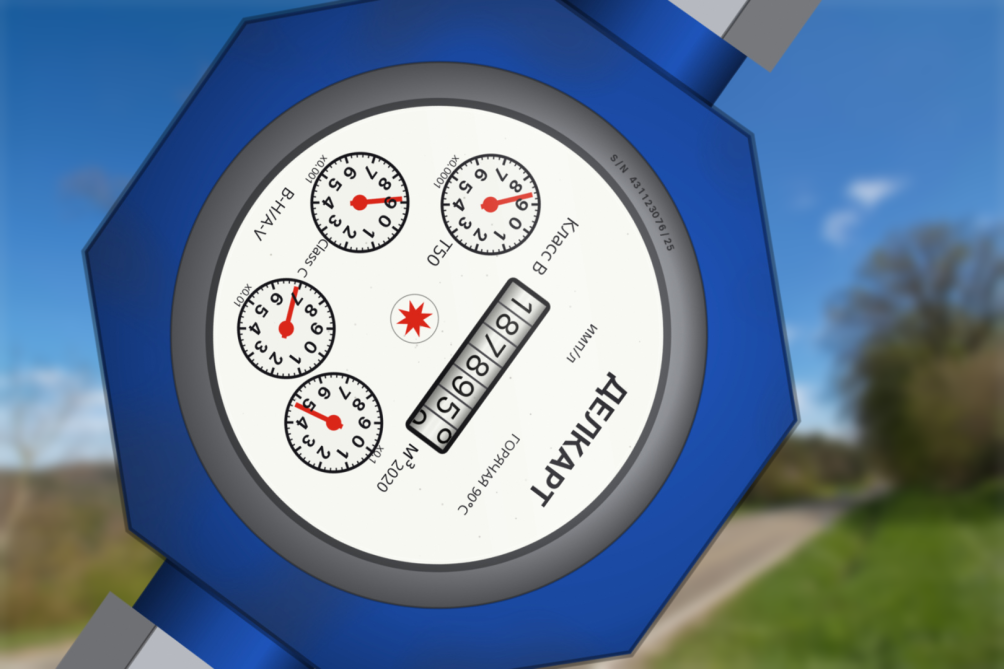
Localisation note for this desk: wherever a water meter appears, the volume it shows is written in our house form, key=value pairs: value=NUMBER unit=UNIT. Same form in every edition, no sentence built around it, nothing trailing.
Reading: value=1878958.4688 unit=m³
